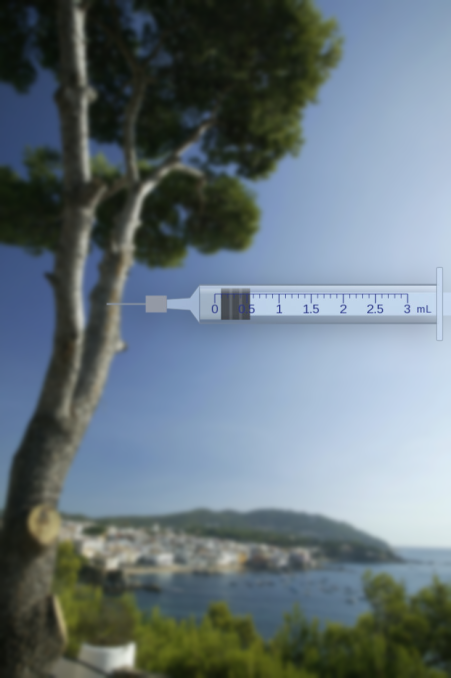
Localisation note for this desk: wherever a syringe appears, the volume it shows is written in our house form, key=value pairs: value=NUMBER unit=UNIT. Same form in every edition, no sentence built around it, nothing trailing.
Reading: value=0.1 unit=mL
